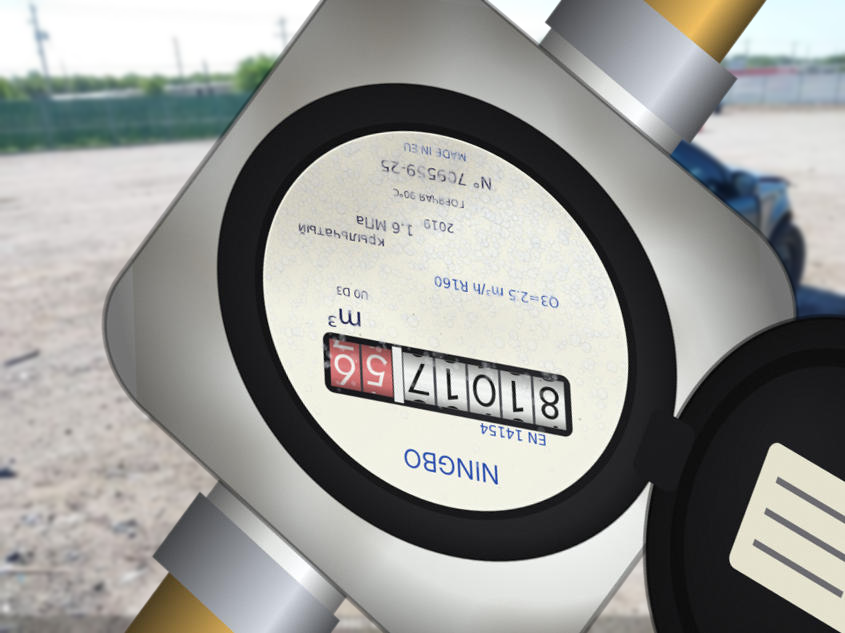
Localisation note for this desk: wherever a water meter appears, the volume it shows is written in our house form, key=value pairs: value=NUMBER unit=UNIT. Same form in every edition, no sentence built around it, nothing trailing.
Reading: value=81017.56 unit=m³
